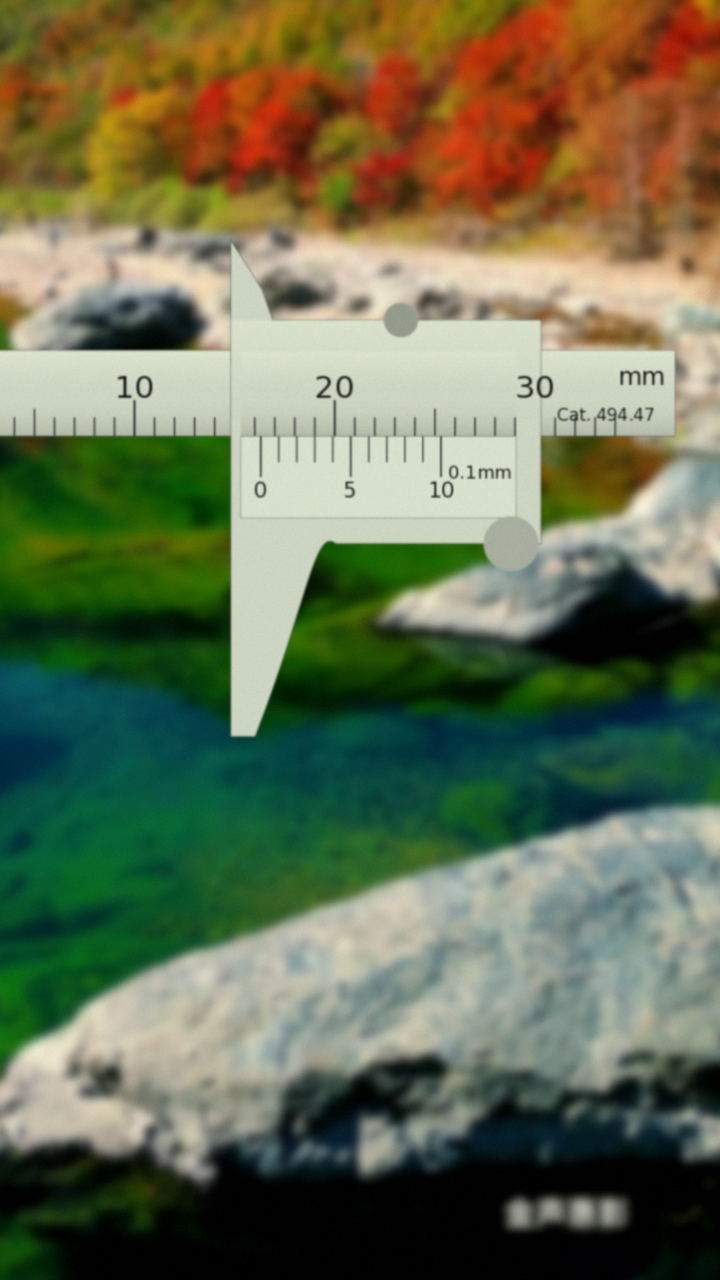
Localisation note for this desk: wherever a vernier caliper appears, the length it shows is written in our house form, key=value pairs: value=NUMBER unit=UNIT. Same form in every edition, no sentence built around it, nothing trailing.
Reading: value=16.3 unit=mm
